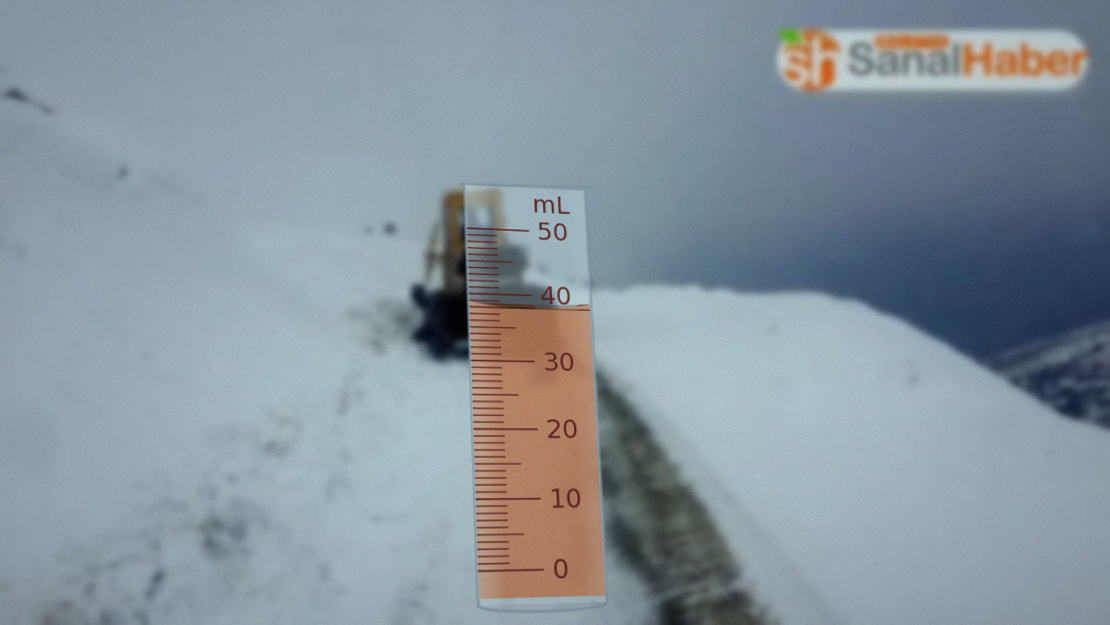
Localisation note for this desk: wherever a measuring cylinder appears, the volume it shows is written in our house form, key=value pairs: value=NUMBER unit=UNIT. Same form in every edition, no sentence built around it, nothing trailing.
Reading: value=38 unit=mL
